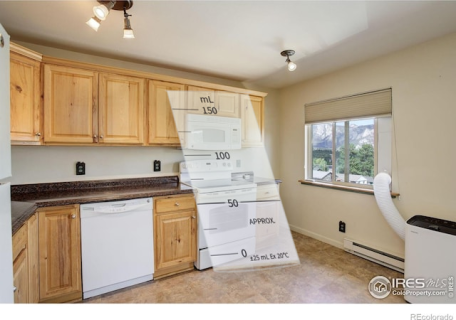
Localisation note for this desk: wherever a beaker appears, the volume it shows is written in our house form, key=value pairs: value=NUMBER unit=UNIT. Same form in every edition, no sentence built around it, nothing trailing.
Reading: value=50 unit=mL
